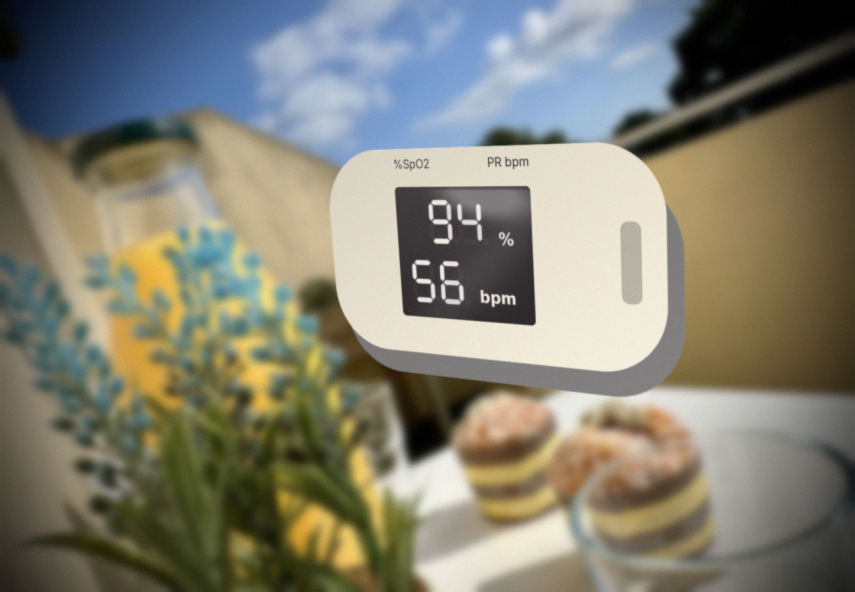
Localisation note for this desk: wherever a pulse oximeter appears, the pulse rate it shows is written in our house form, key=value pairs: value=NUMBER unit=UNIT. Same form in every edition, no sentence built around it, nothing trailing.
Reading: value=56 unit=bpm
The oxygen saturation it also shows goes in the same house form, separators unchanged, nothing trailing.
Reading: value=94 unit=%
